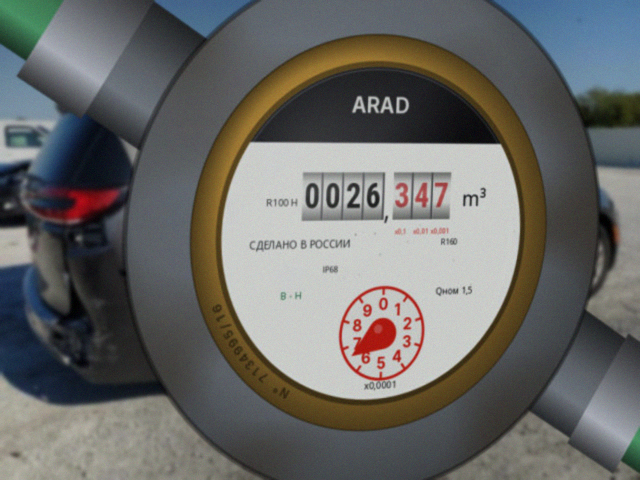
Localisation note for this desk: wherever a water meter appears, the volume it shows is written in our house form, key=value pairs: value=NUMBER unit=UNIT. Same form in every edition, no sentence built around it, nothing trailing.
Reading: value=26.3476 unit=m³
